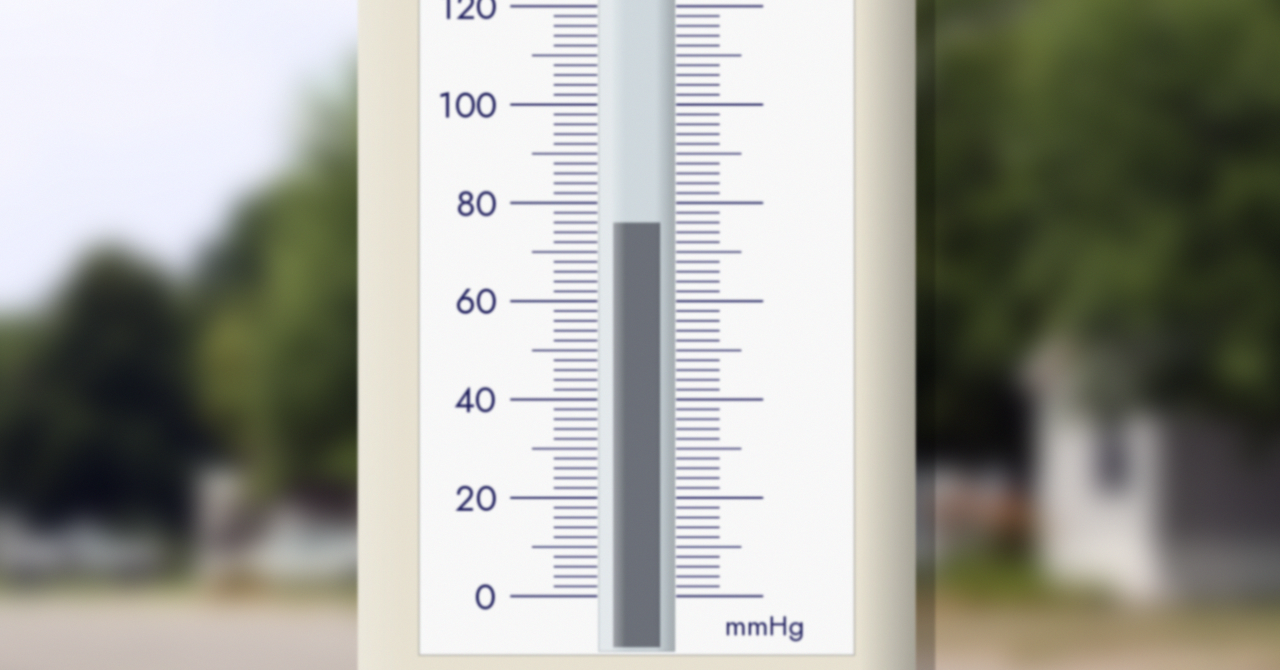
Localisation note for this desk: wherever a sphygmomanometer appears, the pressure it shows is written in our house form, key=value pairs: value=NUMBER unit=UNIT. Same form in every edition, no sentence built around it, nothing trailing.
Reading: value=76 unit=mmHg
